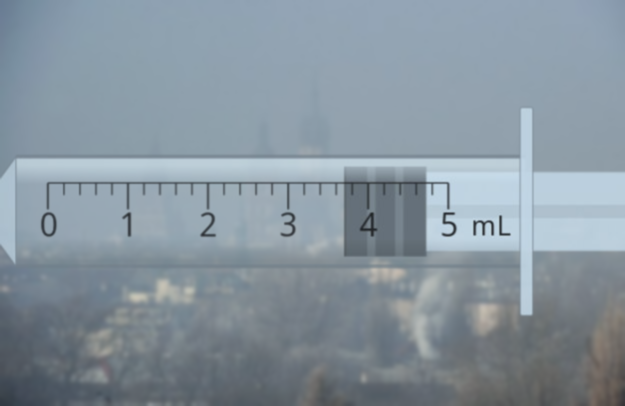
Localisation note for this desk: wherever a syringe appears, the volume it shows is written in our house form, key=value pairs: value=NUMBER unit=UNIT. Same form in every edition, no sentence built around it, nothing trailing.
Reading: value=3.7 unit=mL
